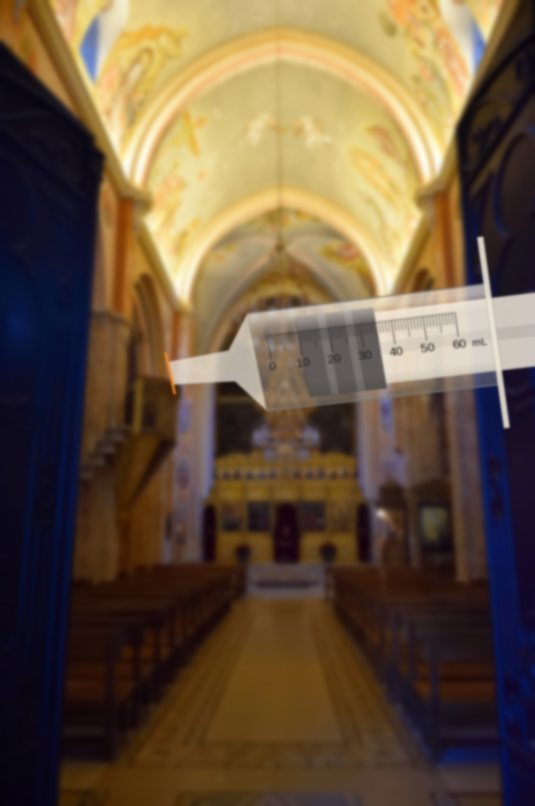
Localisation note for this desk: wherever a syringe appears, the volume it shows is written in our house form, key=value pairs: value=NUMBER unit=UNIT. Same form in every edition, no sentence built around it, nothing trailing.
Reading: value=10 unit=mL
